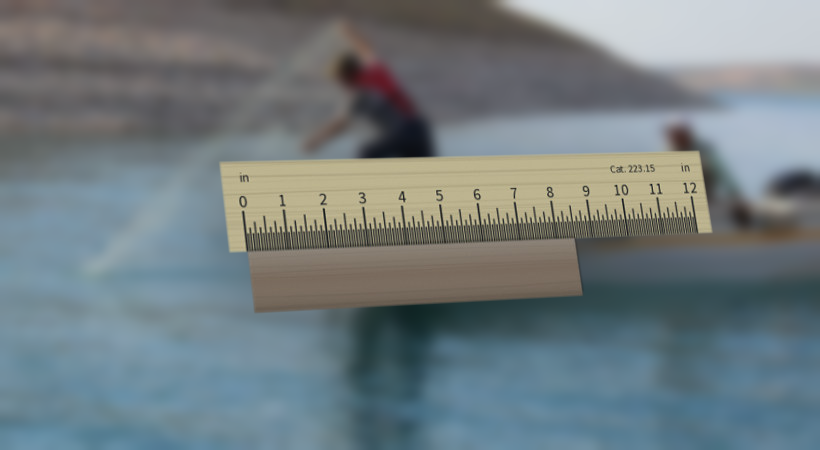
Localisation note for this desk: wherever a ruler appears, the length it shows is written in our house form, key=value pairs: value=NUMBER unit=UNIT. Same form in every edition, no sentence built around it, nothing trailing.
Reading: value=8.5 unit=in
